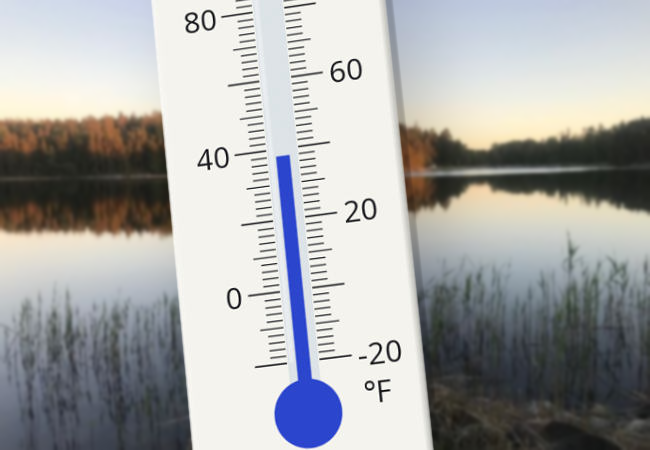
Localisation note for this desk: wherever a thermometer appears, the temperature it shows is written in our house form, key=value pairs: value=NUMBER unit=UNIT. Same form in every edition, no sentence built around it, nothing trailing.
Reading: value=38 unit=°F
